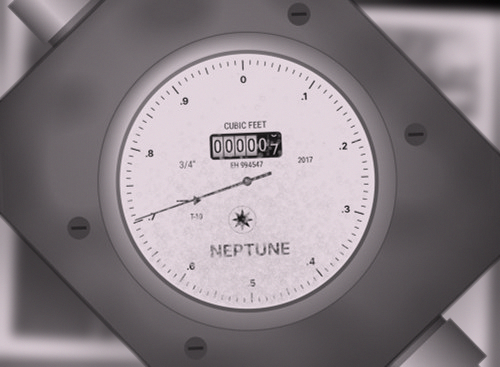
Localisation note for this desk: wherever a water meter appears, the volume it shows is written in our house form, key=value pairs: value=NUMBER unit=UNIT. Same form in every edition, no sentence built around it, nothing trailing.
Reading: value=6.70 unit=ft³
